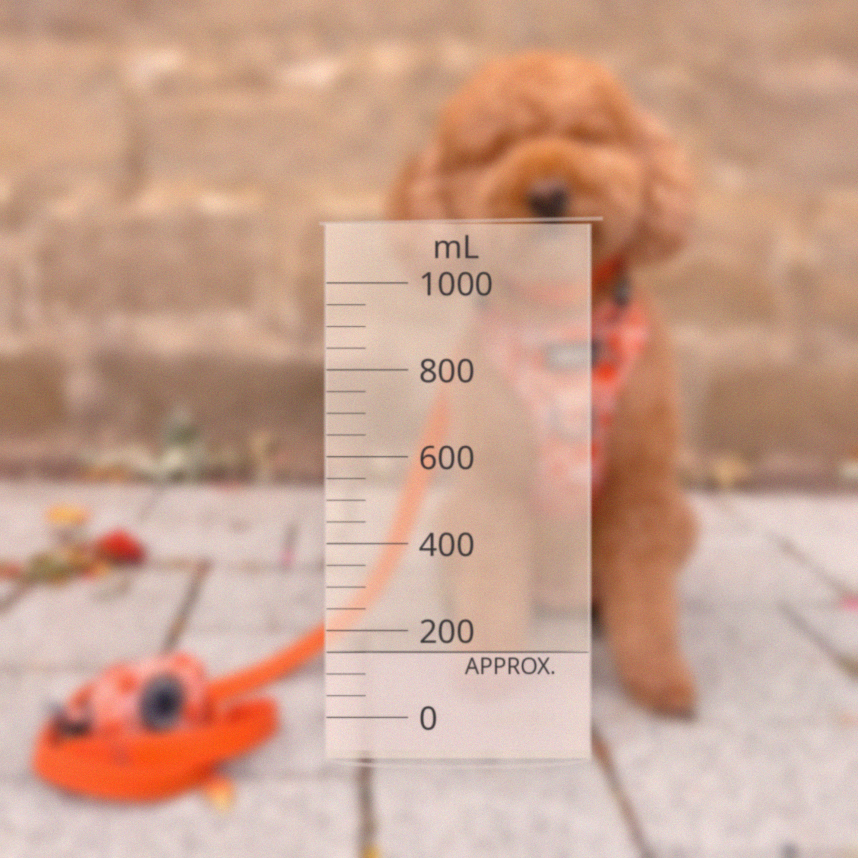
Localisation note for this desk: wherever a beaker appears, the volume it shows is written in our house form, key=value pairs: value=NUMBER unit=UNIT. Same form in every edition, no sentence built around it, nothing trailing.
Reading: value=150 unit=mL
